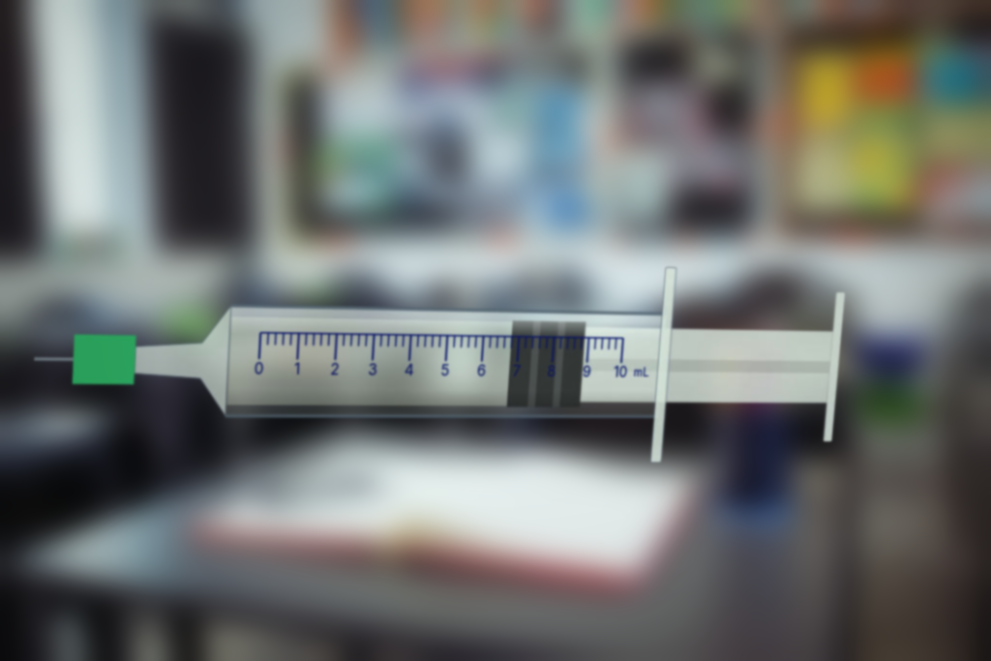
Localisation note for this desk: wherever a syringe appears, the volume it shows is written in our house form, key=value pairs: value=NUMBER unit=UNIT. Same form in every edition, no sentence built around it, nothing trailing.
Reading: value=6.8 unit=mL
